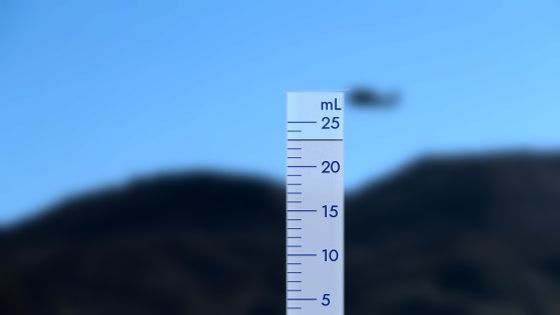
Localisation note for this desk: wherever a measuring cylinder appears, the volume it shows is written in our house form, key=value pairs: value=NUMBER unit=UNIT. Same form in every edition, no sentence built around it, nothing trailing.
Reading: value=23 unit=mL
